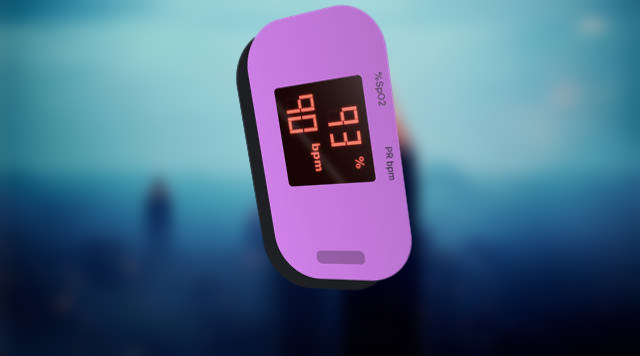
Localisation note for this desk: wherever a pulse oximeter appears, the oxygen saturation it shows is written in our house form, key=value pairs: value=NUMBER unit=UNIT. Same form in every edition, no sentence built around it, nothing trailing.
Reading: value=93 unit=%
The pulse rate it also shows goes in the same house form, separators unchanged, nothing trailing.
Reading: value=90 unit=bpm
